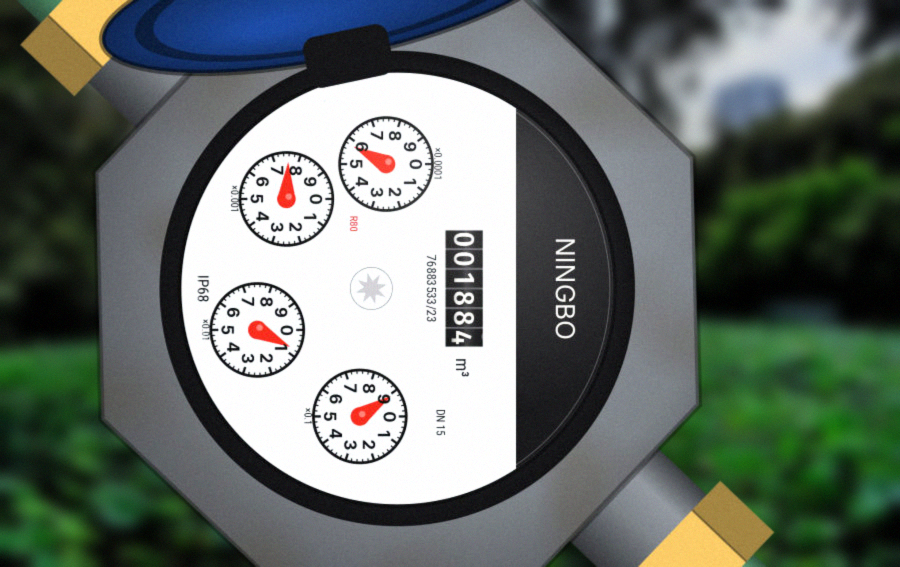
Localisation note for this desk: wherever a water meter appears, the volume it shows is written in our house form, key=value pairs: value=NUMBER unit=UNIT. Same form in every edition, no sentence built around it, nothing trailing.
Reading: value=1883.9075 unit=m³
